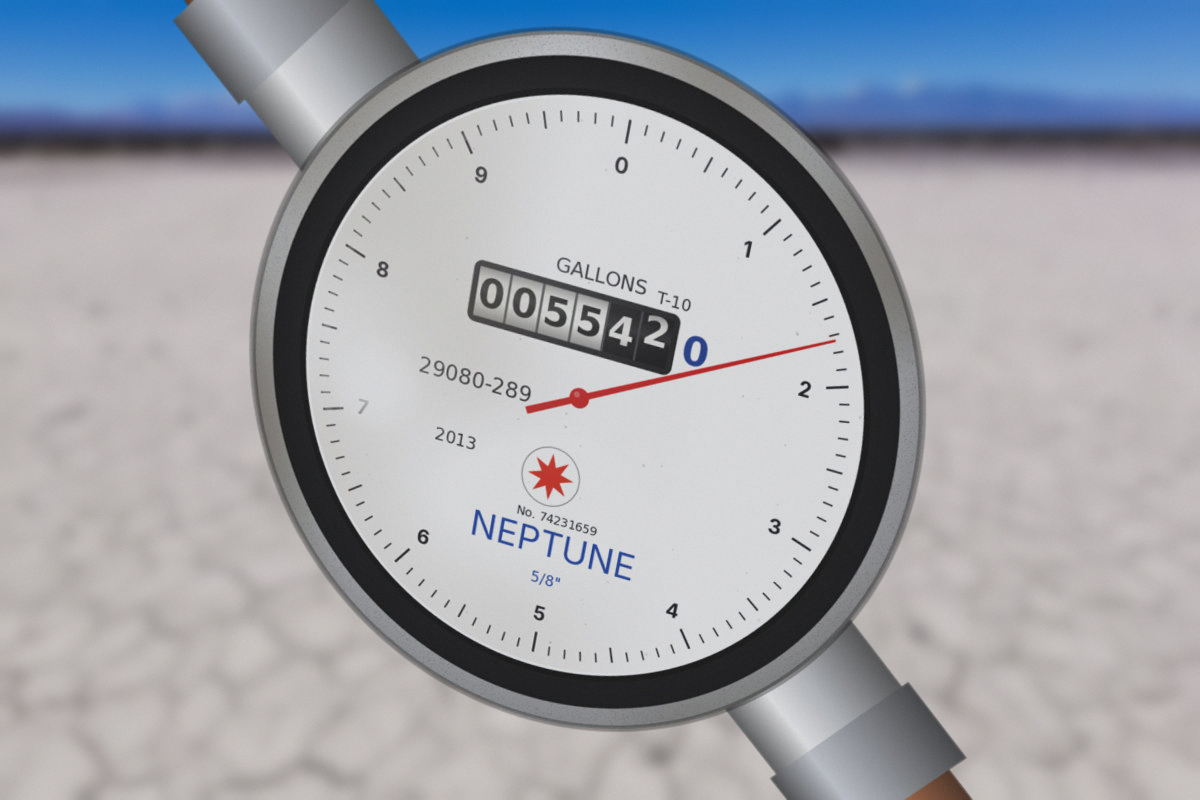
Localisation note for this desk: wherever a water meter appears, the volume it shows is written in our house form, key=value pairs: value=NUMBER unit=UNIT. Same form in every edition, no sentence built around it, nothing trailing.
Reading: value=55421.7 unit=gal
